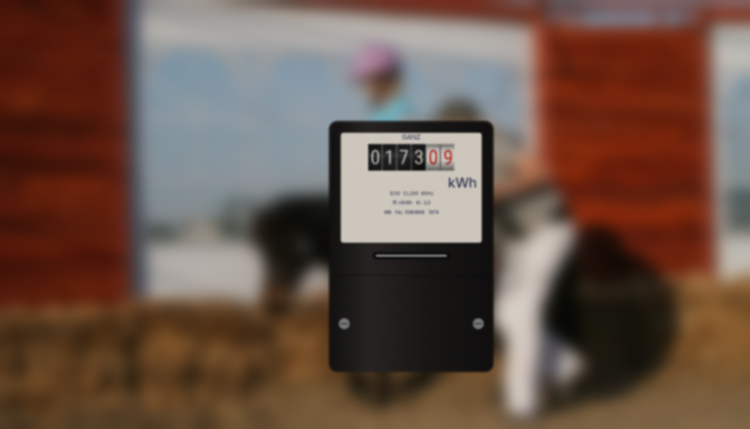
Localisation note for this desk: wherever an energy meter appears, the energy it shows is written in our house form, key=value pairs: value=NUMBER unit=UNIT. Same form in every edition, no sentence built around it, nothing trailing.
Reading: value=173.09 unit=kWh
